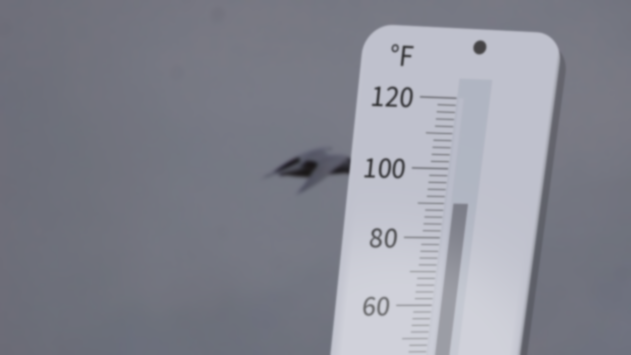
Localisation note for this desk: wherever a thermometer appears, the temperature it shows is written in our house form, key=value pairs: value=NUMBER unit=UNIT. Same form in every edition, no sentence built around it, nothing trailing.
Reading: value=90 unit=°F
